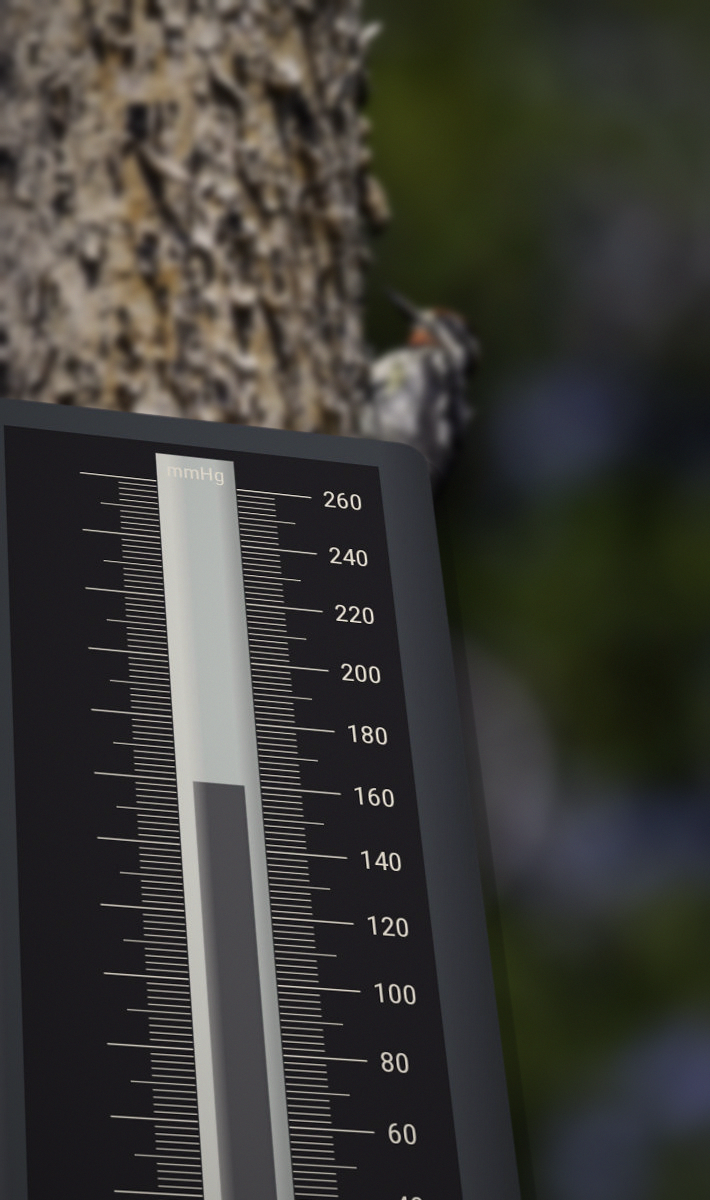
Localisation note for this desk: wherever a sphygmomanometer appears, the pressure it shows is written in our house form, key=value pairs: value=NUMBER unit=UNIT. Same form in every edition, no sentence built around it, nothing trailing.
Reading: value=160 unit=mmHg
